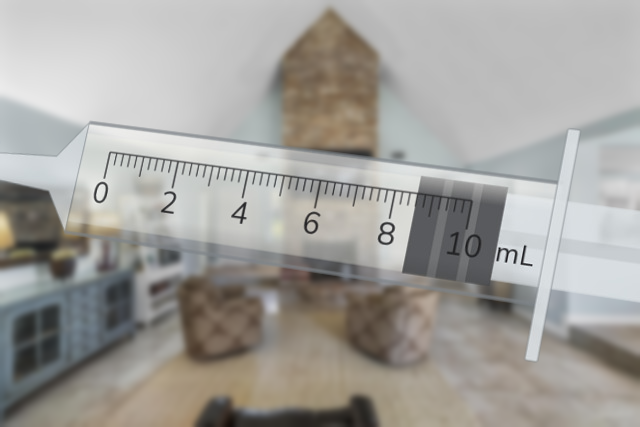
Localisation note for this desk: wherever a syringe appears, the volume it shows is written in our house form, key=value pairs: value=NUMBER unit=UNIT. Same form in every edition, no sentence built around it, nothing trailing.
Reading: value=8.6 unit=mL
